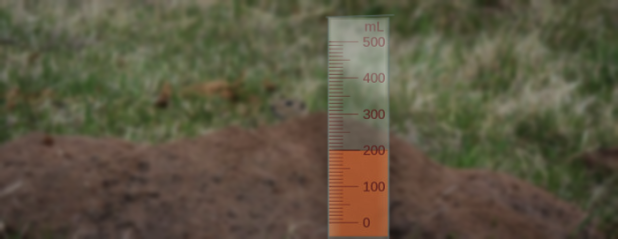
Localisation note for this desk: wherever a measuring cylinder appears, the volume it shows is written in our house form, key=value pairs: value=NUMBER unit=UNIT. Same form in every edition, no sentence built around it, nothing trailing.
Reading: value=200 unit=mL
